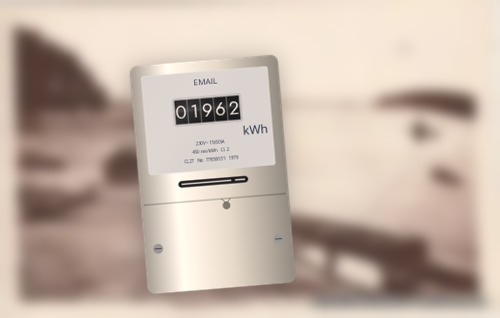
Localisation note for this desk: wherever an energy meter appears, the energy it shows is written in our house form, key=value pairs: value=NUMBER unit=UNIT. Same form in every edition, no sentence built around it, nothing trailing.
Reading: value=1962 unit=kWh
